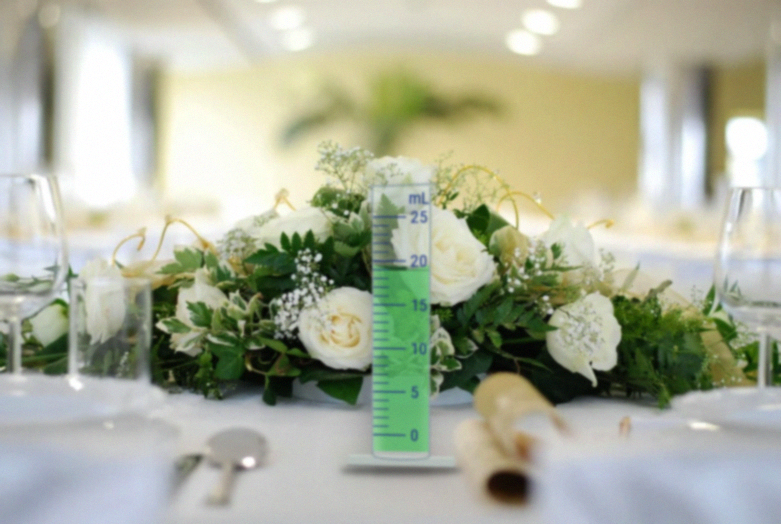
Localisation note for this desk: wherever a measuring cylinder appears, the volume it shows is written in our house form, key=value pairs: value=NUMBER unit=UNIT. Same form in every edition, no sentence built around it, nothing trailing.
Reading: value=19 unit=mL
